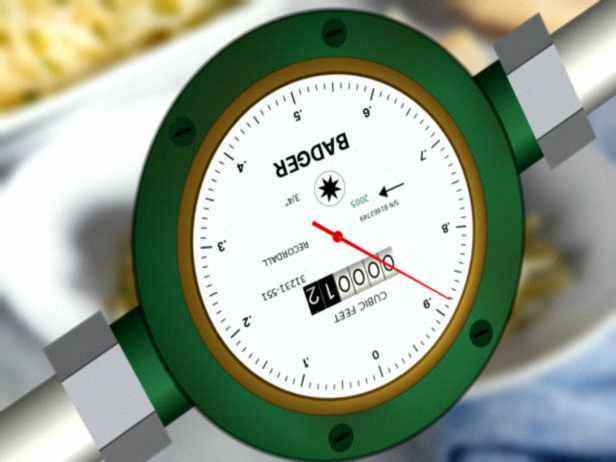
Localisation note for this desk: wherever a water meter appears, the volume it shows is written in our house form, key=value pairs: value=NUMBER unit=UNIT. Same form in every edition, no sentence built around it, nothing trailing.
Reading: value=11.88 unit=ft³
